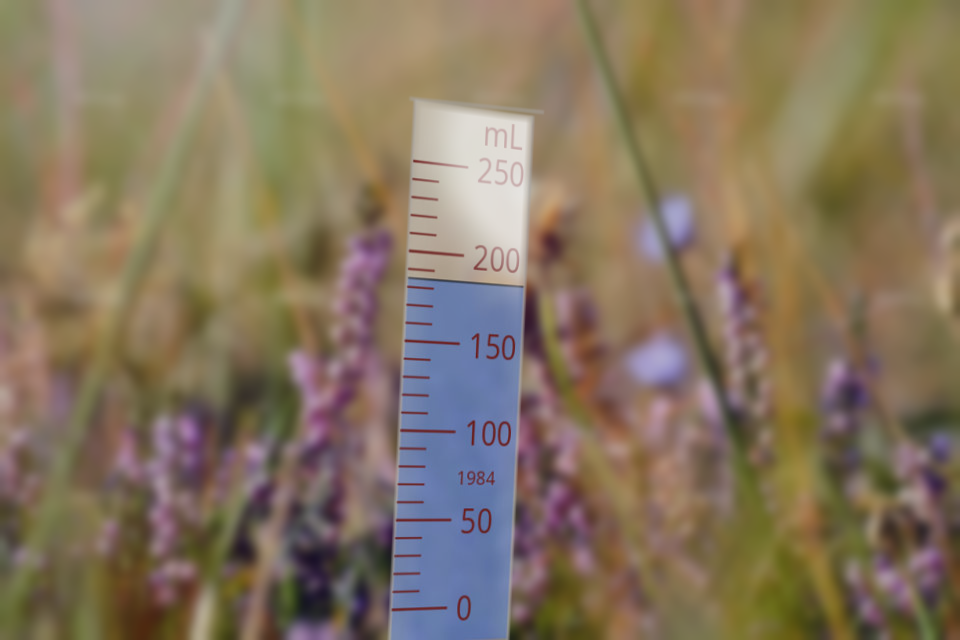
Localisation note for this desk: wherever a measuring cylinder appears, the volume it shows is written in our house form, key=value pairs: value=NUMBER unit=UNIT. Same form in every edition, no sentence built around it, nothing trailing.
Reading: value=185 unit=mL
